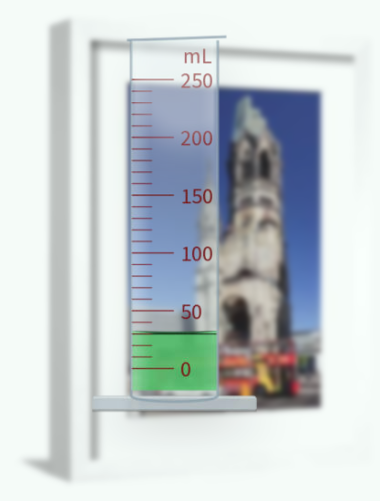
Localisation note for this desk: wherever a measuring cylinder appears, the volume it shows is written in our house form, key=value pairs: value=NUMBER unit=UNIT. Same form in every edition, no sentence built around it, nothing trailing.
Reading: value=30 unit=mL
